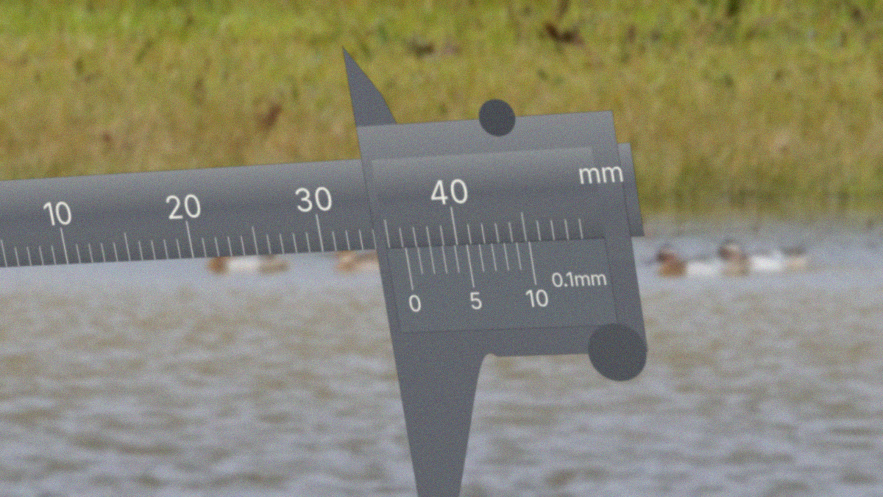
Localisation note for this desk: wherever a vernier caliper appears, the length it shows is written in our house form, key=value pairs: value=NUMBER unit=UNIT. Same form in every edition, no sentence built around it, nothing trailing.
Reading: value=36.2 unit=mm
